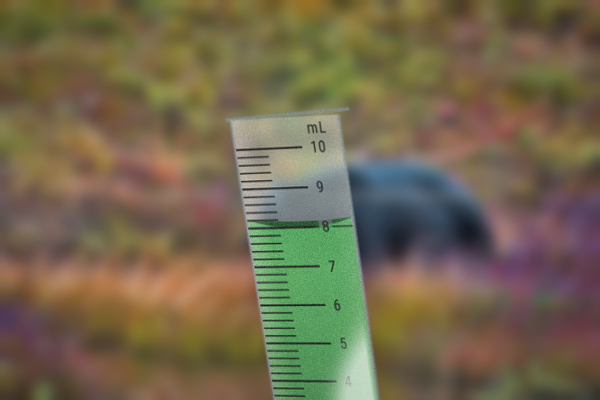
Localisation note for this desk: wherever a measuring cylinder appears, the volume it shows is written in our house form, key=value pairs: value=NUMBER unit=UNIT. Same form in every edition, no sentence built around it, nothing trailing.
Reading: value=8 unit=mL
